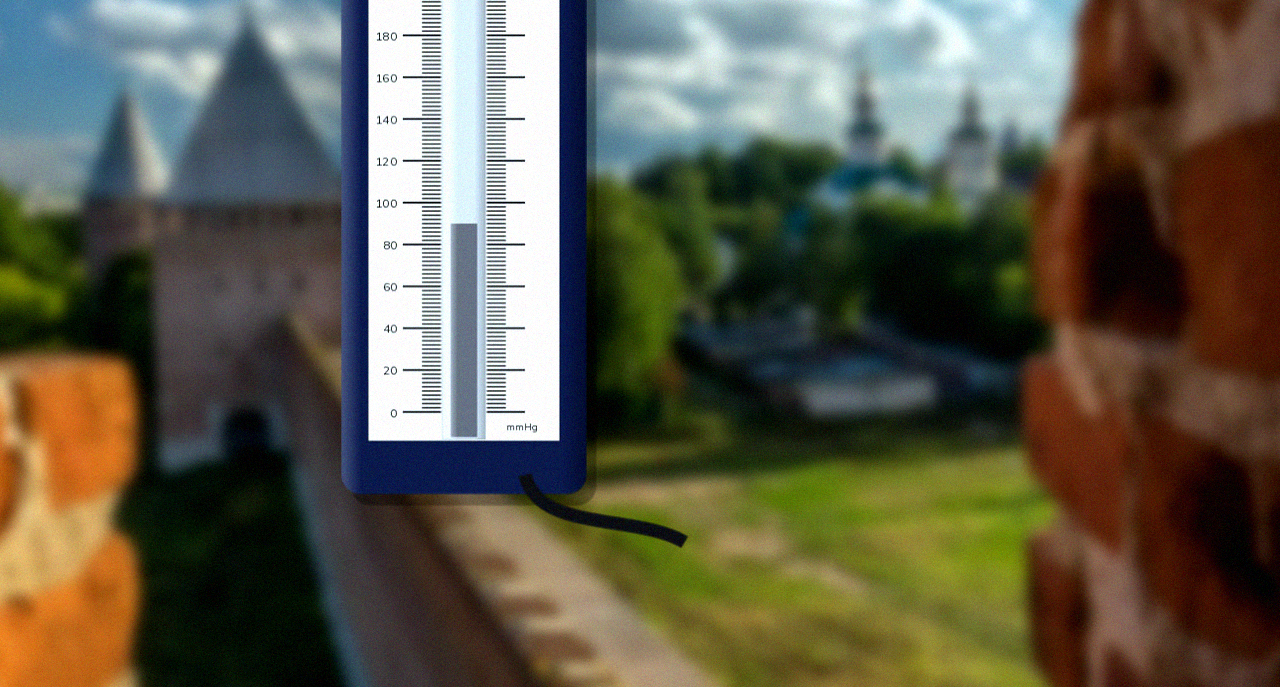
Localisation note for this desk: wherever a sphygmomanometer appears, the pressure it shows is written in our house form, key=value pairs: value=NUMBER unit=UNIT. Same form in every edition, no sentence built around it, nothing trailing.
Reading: value=90 unit=mmHg
